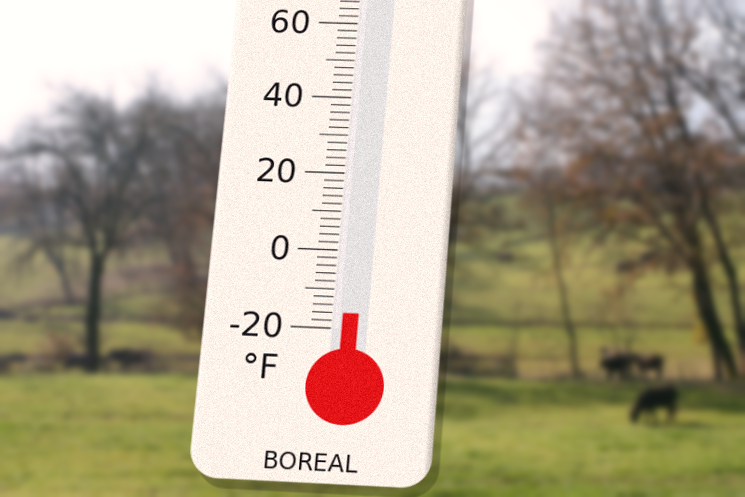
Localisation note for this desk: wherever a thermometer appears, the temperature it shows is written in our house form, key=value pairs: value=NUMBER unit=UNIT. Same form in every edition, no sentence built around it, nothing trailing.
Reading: value=-16 unit=°F
